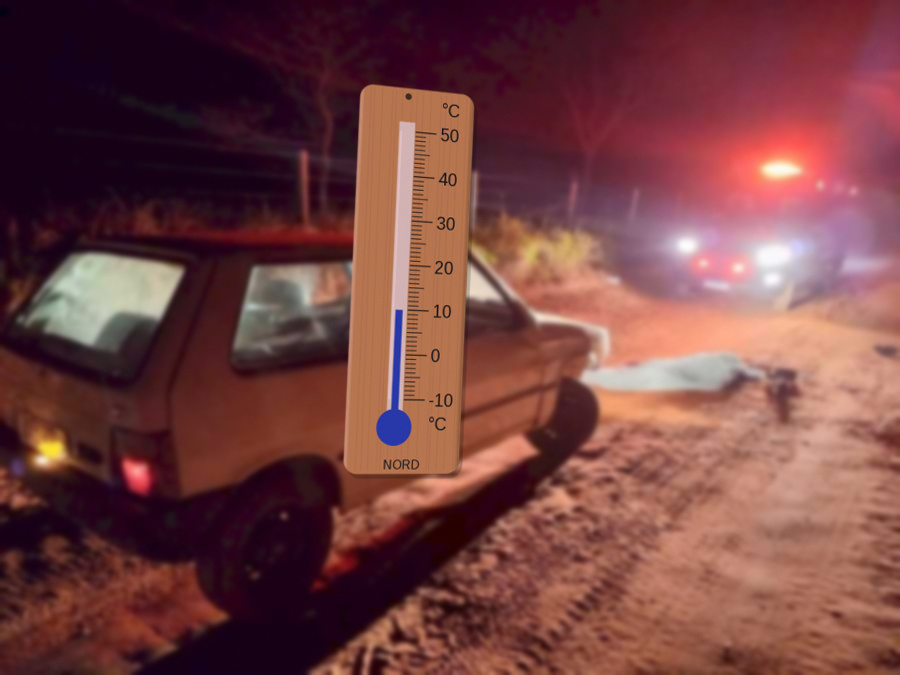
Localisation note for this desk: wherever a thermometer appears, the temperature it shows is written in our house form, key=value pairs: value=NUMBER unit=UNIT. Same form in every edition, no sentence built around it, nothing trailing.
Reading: value=10 unit=°C
